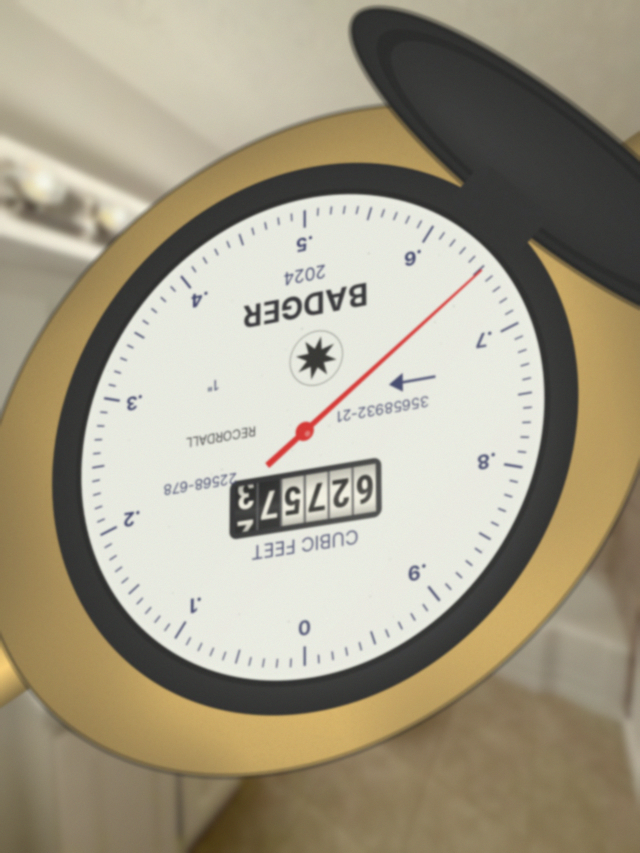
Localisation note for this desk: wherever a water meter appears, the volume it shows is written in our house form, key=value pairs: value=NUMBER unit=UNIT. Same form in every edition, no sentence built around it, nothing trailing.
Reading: value=627572.65 unit=ft³
